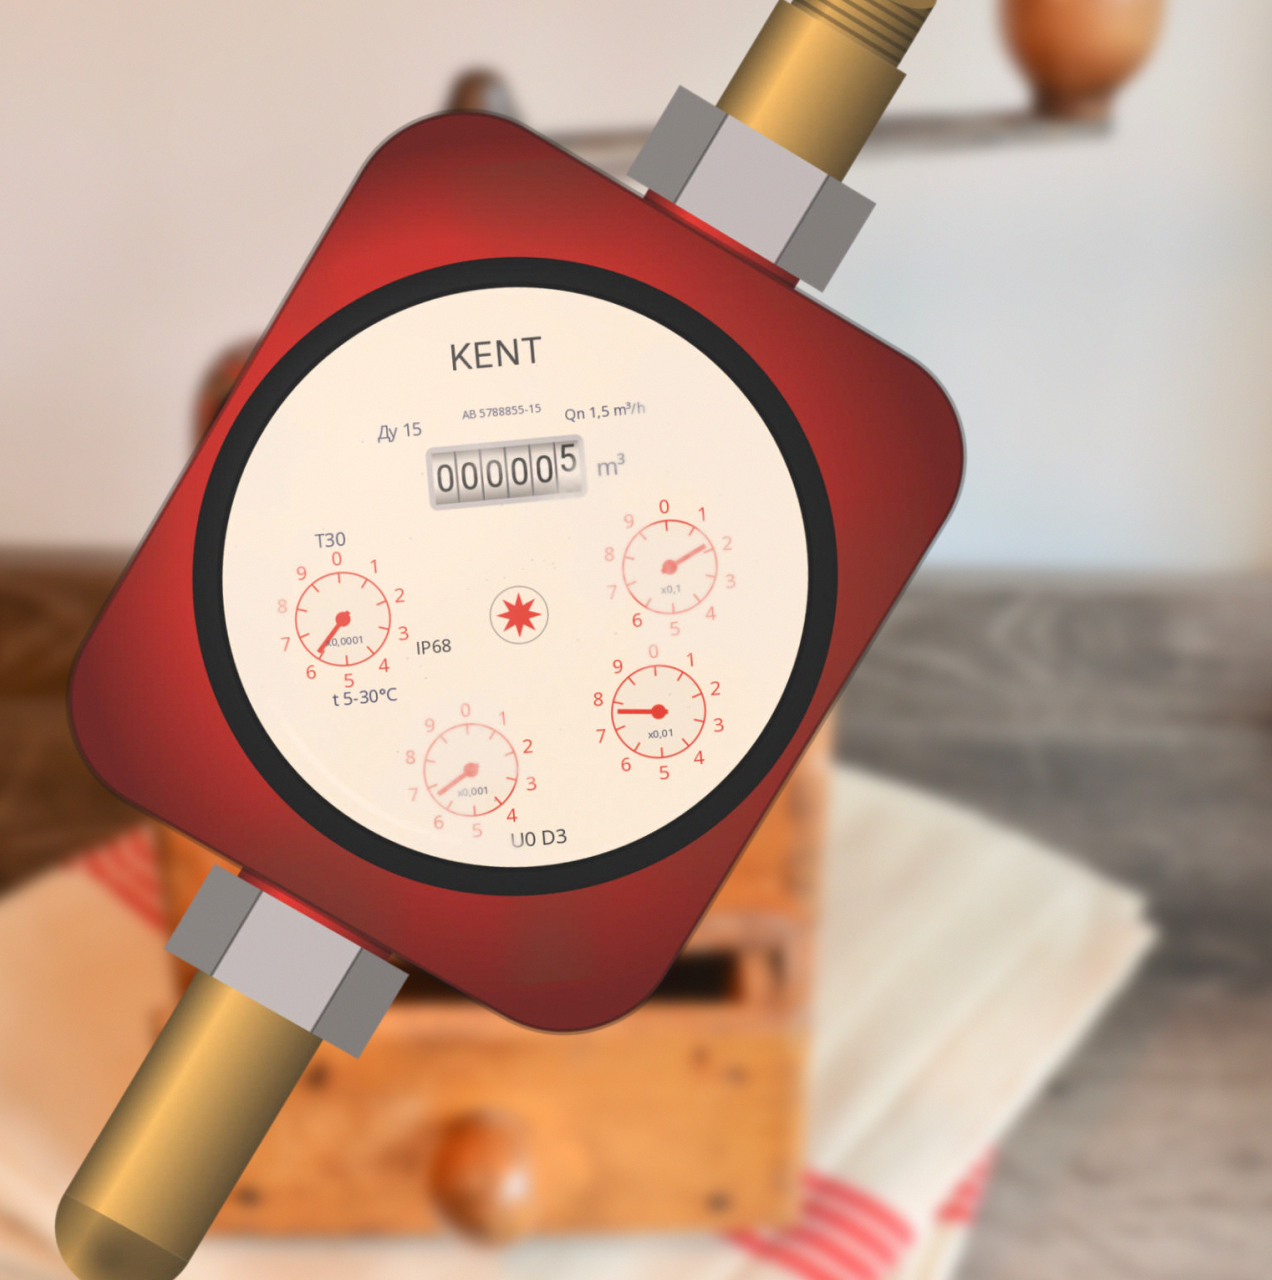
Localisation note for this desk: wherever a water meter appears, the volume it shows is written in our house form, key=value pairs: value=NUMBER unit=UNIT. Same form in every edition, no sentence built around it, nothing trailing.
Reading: value=5.1766 unit=m³
